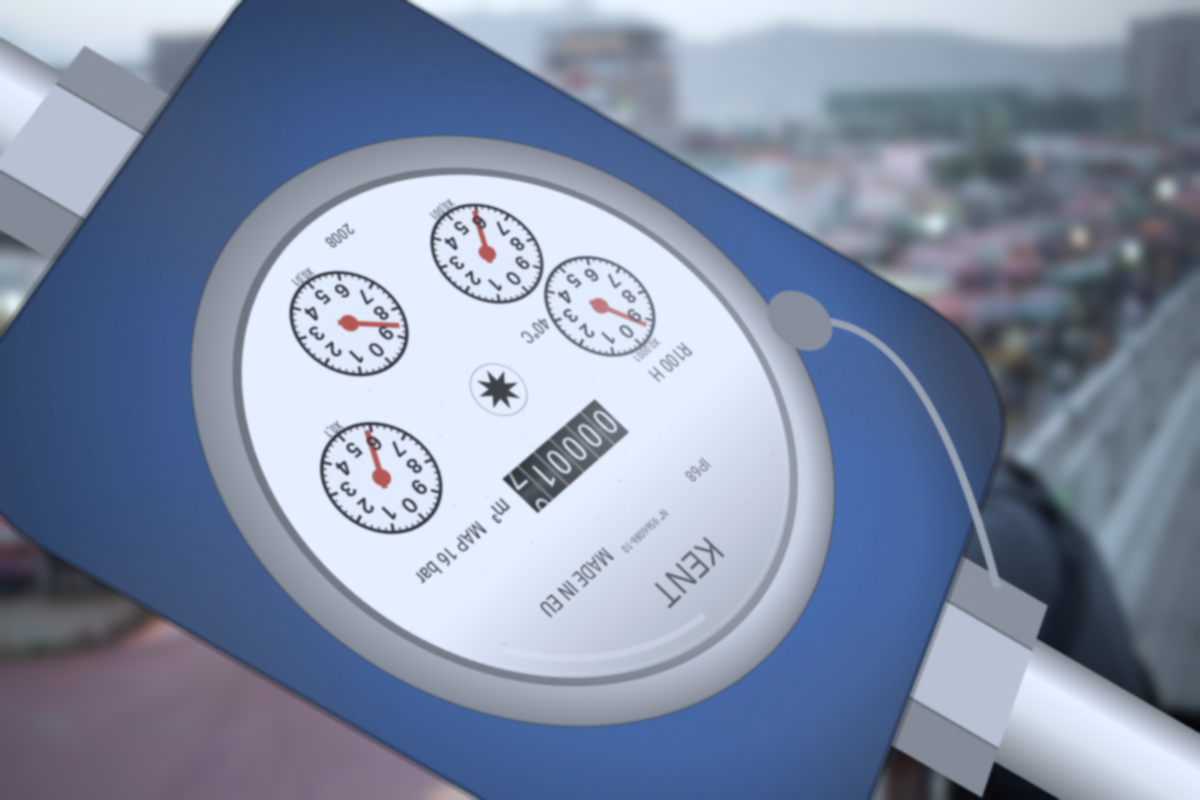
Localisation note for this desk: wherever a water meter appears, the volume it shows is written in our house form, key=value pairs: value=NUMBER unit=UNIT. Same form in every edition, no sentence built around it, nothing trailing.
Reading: value=16.5859 unit=m³
